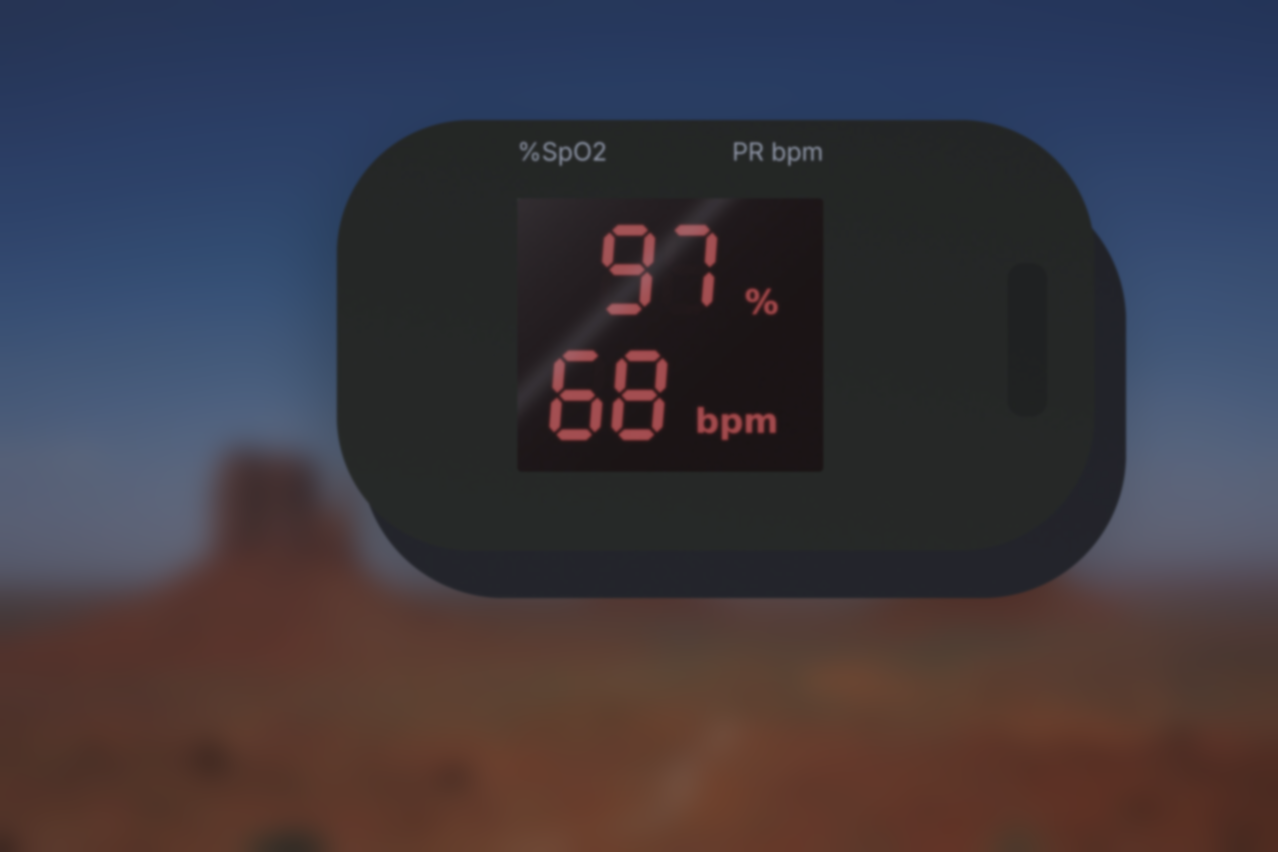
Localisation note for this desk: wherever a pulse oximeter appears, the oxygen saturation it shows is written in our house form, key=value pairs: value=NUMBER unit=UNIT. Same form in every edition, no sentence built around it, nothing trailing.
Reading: value=97 unit=%
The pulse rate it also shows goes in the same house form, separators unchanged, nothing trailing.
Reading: value=68 unit=bpm
